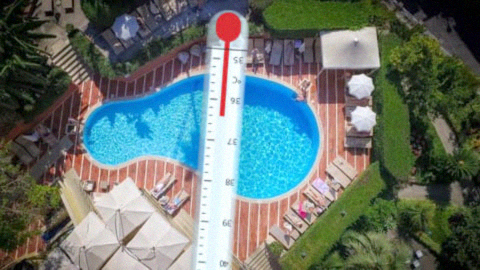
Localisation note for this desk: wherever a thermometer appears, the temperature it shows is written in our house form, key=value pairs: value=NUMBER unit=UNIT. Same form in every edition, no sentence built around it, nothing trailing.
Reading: value=36.4 unit=°C
